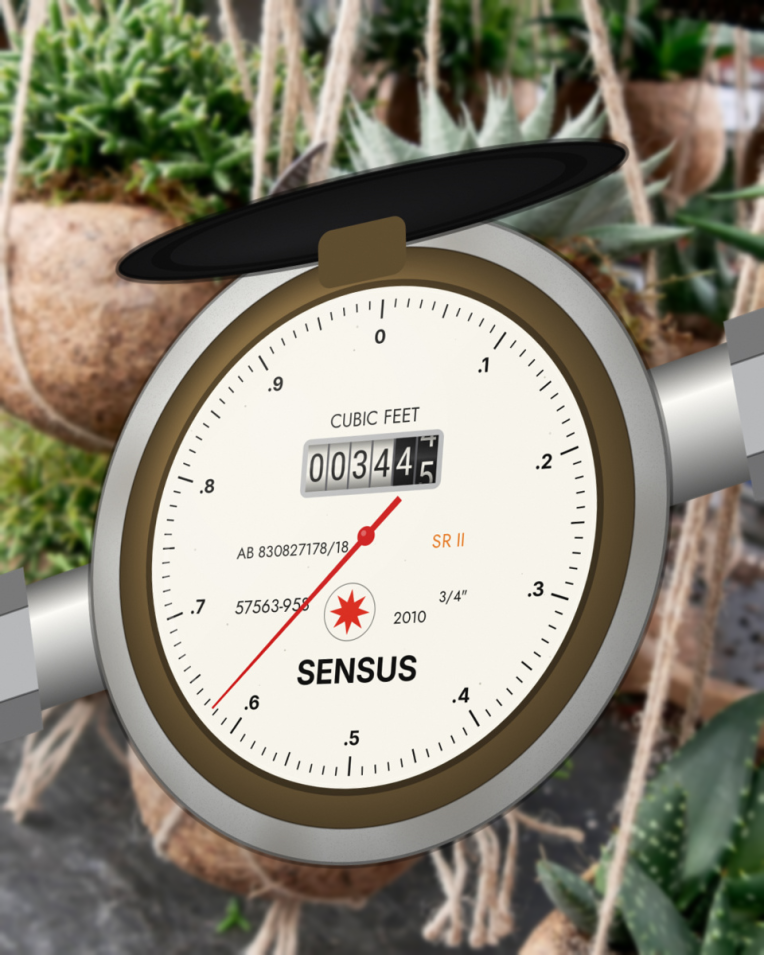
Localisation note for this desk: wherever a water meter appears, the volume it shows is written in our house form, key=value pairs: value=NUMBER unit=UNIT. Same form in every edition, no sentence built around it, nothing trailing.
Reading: value=3444.62 unit=ft³
